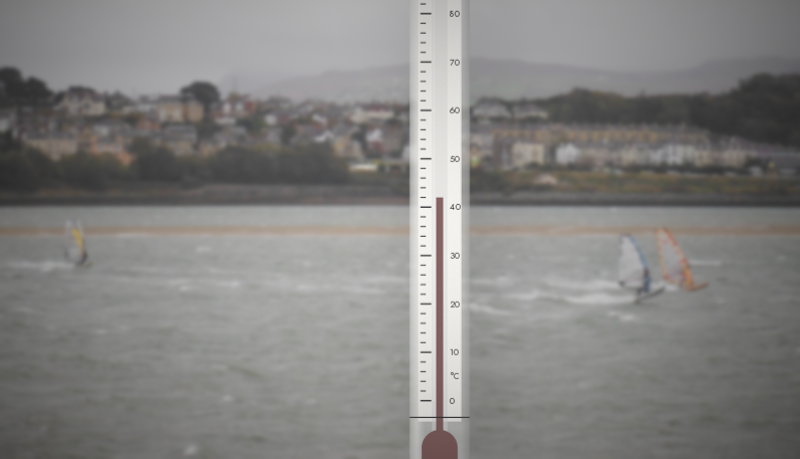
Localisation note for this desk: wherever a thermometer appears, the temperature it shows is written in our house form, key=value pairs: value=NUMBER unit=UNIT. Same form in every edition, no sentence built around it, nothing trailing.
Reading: value=42 unit=°C
